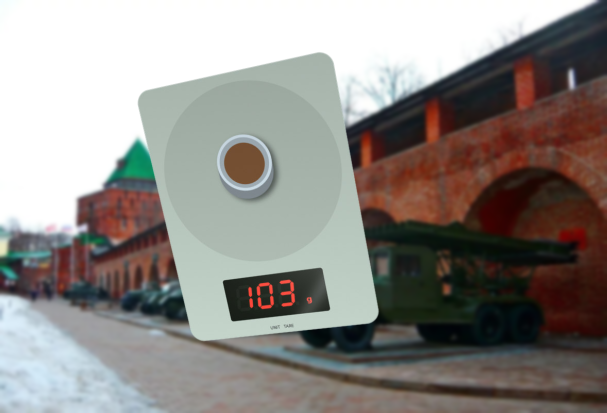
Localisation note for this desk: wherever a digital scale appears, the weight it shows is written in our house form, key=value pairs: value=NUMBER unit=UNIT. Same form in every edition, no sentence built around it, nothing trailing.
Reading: value=103 unit=g
